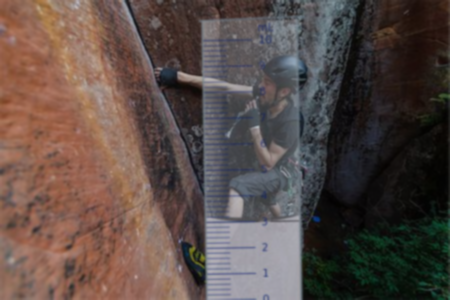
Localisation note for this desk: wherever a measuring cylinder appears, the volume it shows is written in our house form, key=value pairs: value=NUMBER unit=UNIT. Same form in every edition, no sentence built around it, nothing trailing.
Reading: value=3 unit=mL
